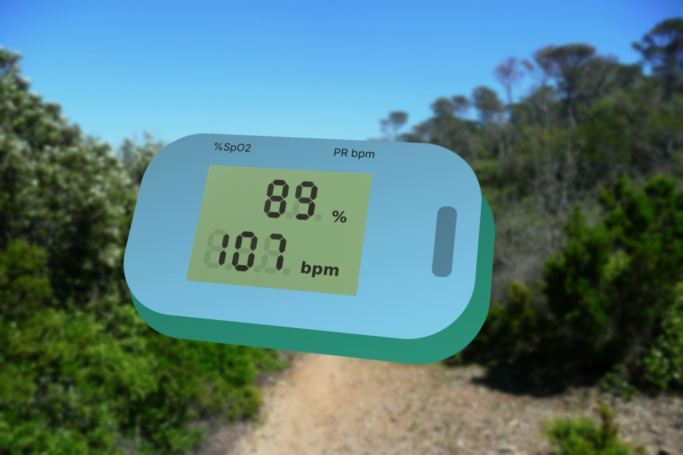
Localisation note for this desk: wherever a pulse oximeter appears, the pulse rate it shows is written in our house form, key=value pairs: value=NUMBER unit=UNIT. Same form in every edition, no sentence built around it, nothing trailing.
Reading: value=107 unit=bpm
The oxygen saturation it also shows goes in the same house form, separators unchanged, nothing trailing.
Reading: value=89 unit=%
